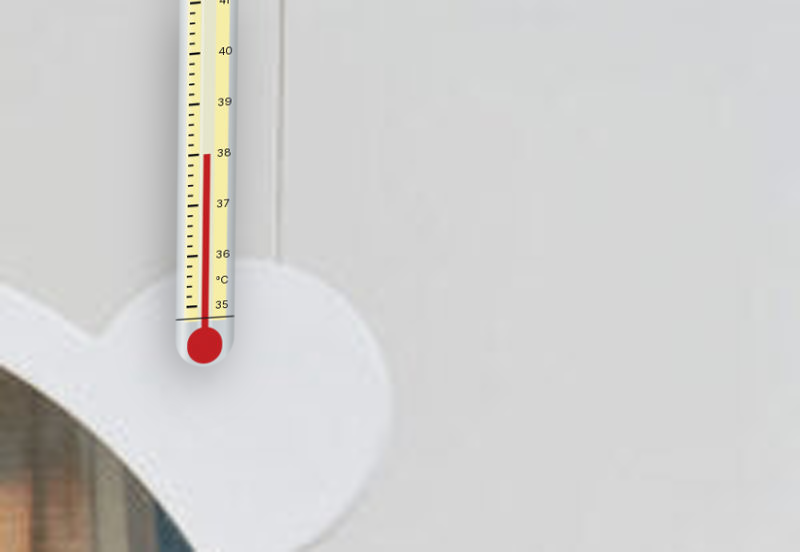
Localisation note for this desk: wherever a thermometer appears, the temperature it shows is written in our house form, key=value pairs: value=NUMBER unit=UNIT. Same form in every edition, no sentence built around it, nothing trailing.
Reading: value=38 unit=°C
